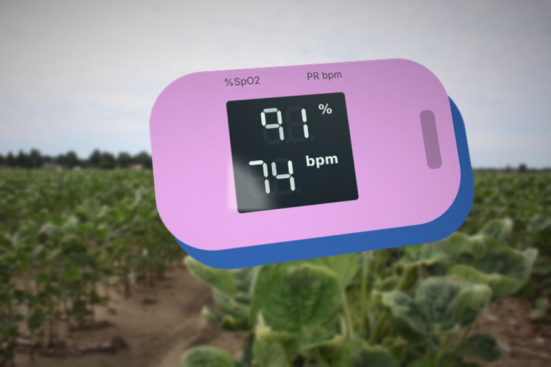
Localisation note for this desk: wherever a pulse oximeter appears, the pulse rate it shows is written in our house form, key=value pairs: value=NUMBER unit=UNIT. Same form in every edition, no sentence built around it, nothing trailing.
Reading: value=74 unit=bpm
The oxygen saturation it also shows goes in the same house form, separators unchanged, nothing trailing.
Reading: value=91 unit=%
